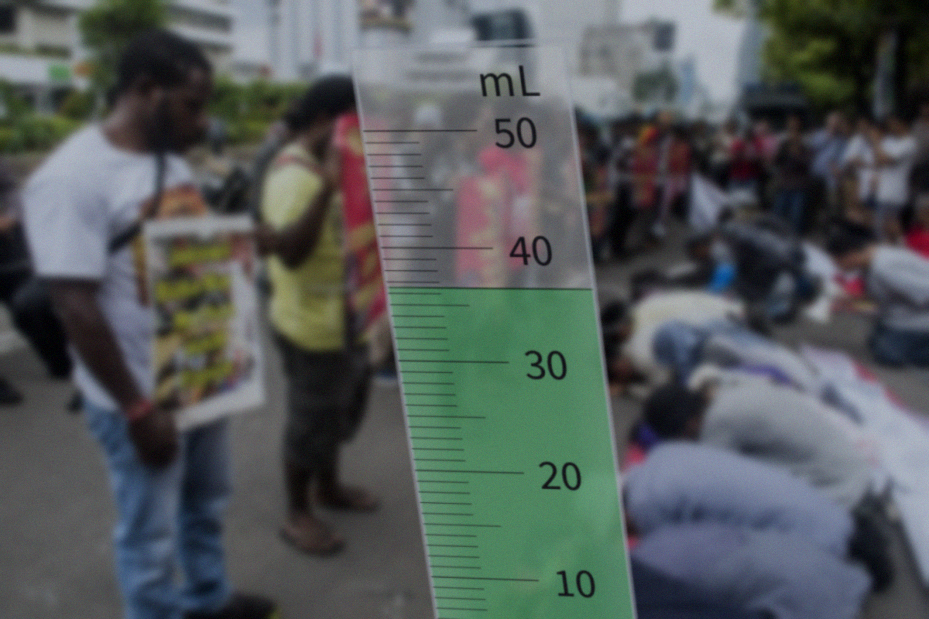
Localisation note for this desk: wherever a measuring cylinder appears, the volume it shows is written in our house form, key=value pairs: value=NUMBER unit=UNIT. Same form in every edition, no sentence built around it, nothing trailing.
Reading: value=36.5 unit=mL
